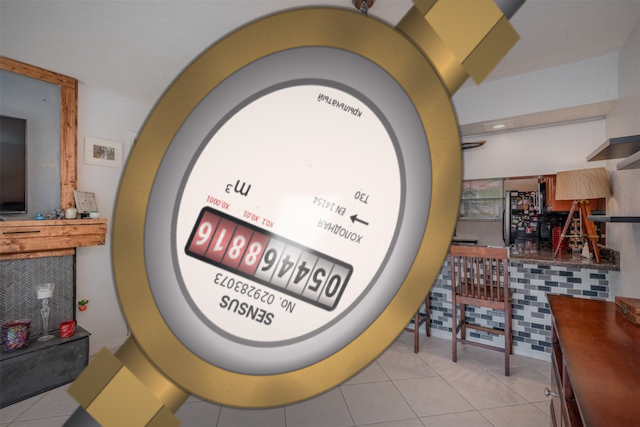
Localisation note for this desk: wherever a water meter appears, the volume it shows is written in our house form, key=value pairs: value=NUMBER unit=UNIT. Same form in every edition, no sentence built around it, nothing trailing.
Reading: value=5446.8816 unit=m³
